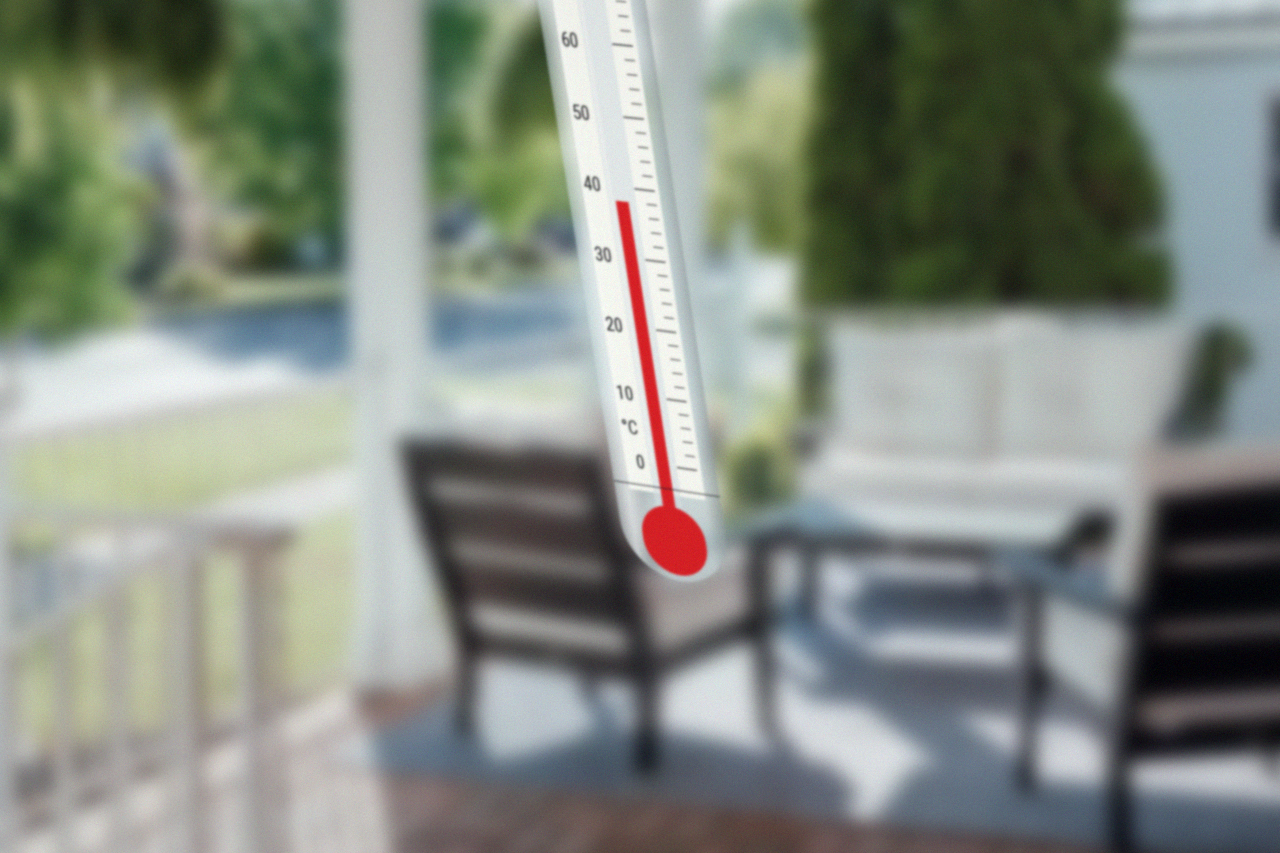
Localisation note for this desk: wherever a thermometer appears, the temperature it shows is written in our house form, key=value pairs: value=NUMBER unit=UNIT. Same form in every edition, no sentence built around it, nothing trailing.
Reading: value=38 unit=°C
